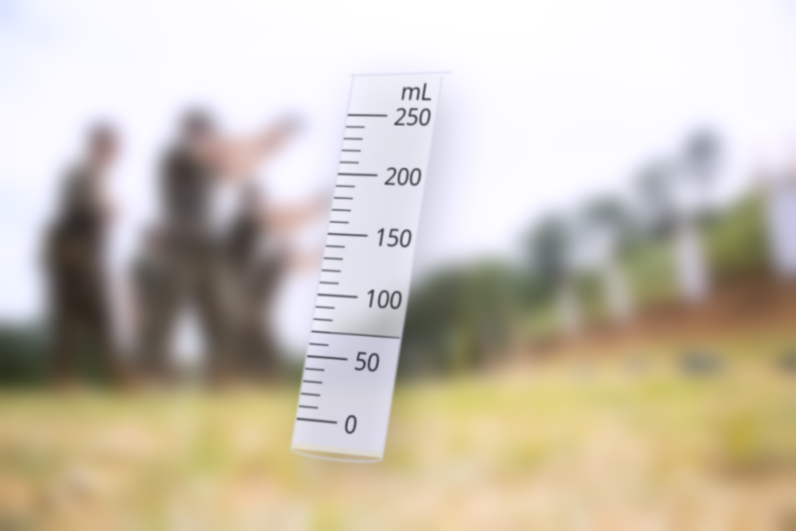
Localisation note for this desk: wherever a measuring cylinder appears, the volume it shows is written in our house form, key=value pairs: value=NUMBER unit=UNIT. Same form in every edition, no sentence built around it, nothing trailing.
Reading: value=70 unit=mL
